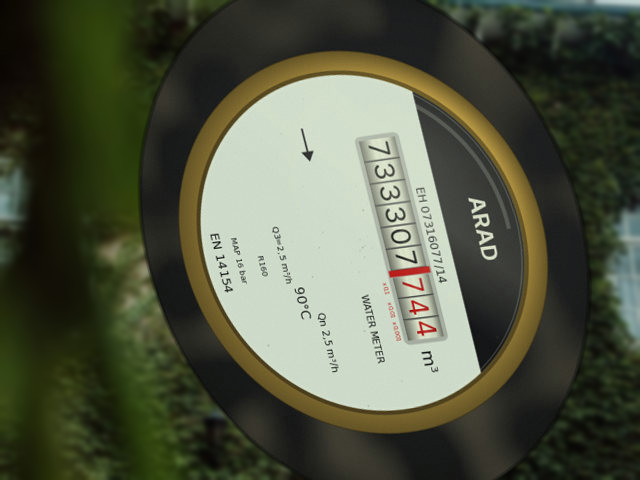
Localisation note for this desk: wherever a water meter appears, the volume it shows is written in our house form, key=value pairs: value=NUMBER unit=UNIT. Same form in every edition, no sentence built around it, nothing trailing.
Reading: value=733307.744 unit=m³
